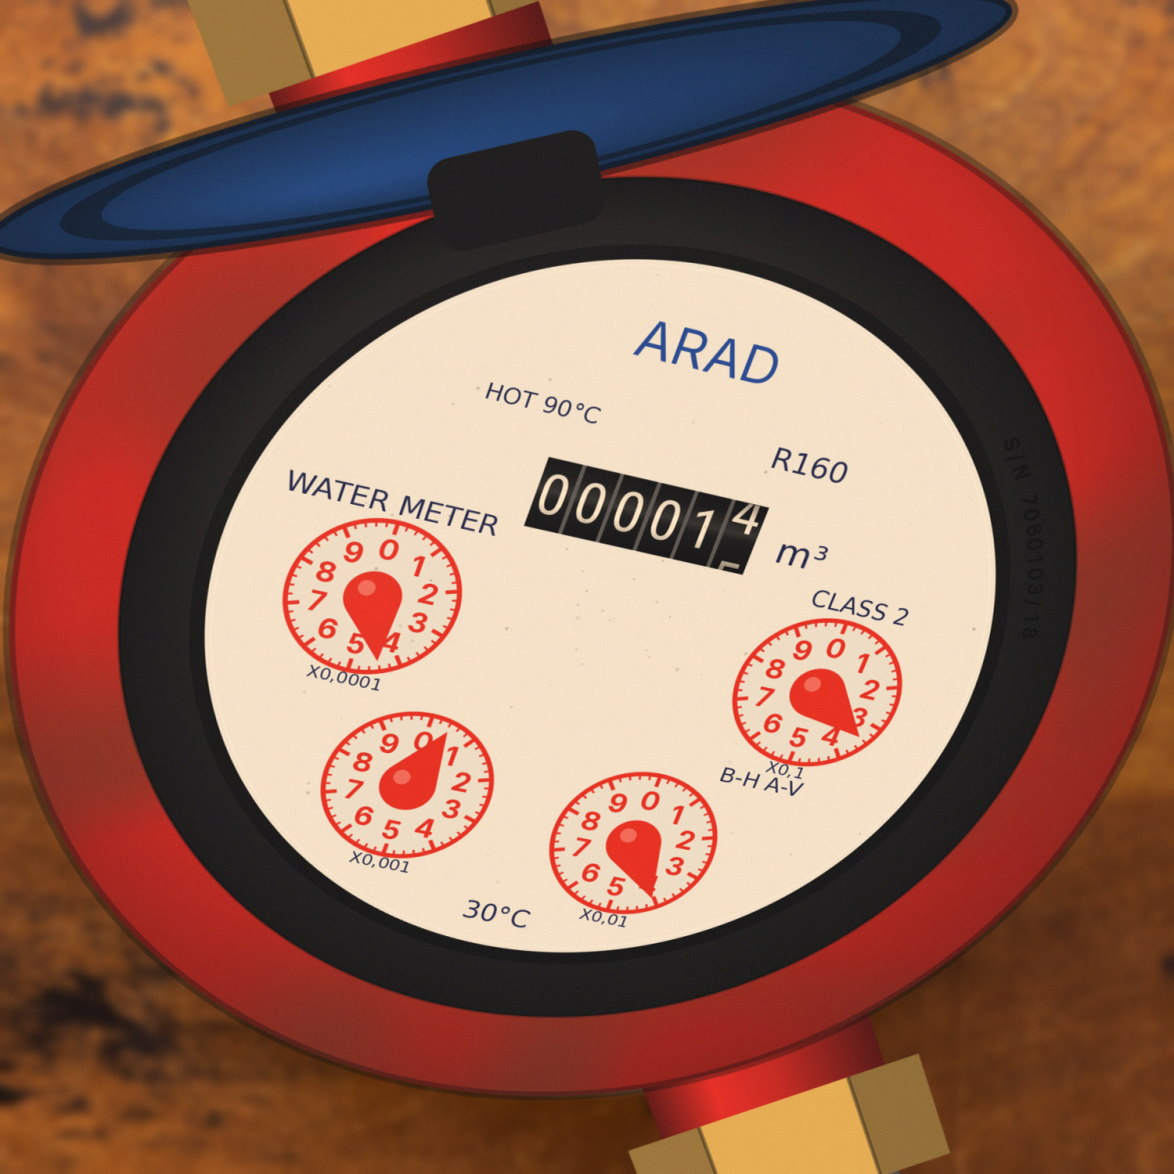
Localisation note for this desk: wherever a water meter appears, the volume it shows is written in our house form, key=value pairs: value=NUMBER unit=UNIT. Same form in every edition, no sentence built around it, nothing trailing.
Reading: value=14.3404 unit=m³
